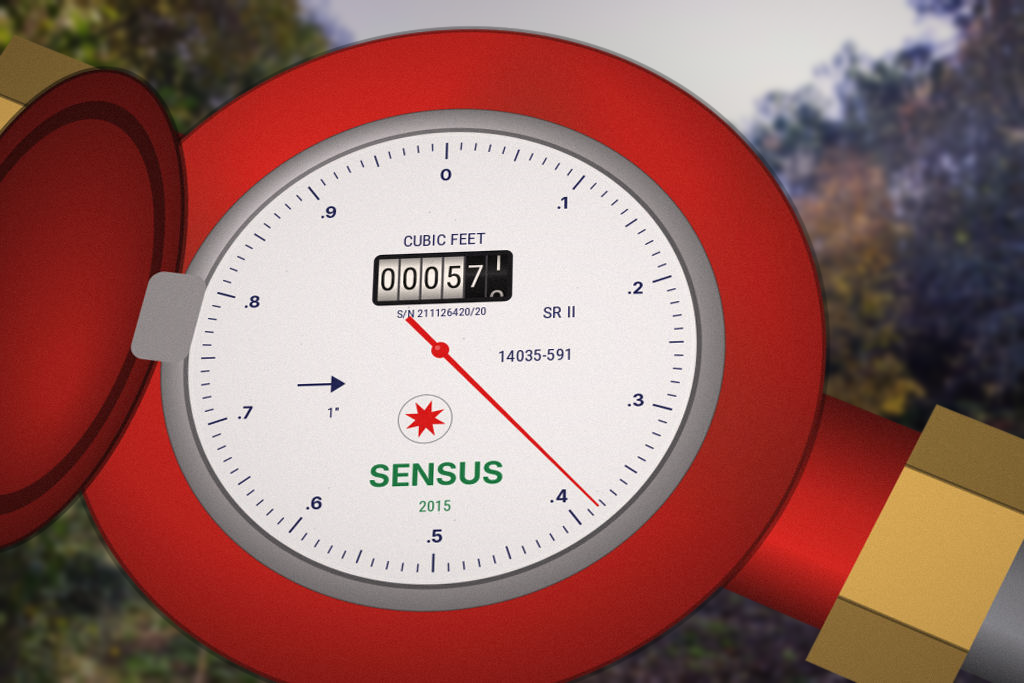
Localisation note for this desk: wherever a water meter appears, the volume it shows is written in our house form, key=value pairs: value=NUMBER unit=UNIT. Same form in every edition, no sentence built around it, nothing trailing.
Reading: value=571.38 unit=ft³
